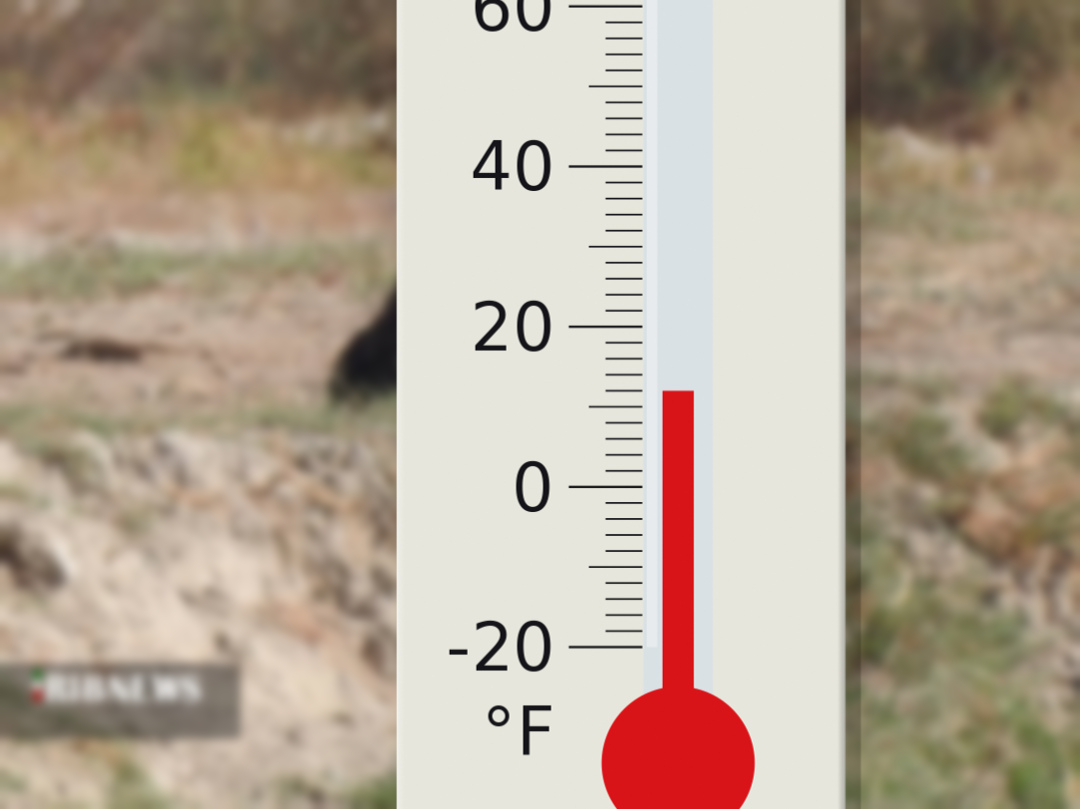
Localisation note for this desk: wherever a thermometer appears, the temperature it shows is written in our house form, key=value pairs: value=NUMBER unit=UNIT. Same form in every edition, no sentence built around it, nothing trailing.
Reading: value=12 unit=°F
